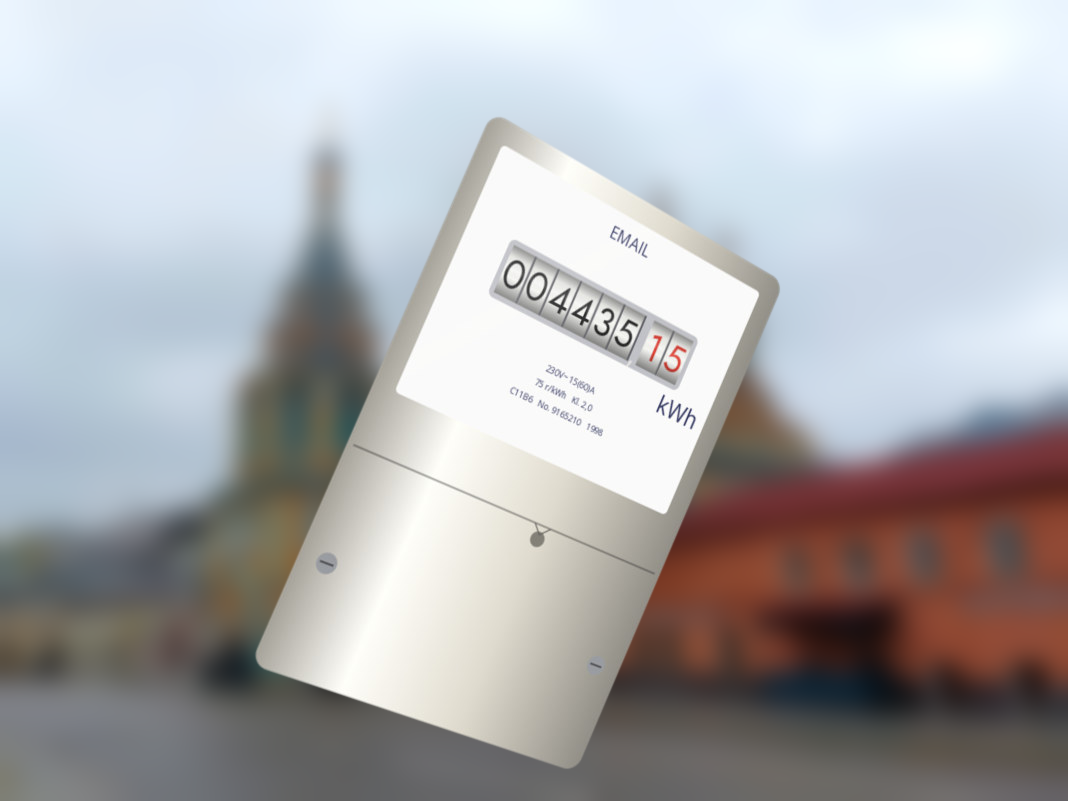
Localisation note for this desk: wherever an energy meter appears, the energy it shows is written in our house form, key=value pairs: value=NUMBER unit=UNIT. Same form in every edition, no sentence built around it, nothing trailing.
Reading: value=4435.15 unit=kWh
